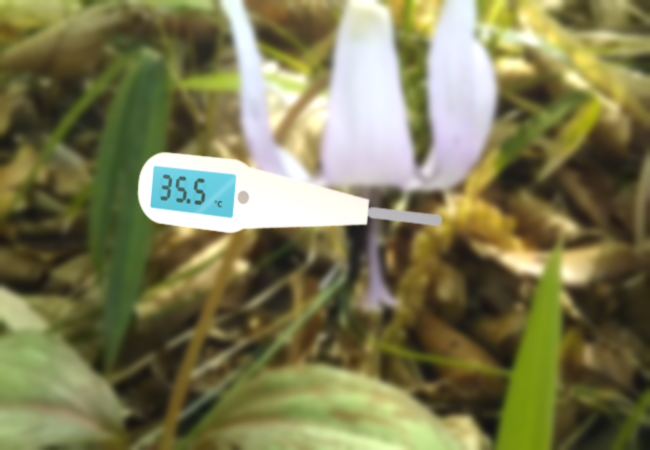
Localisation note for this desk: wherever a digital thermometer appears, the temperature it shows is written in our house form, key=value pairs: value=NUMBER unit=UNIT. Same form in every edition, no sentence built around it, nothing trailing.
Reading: value=35.5 unit=°C
